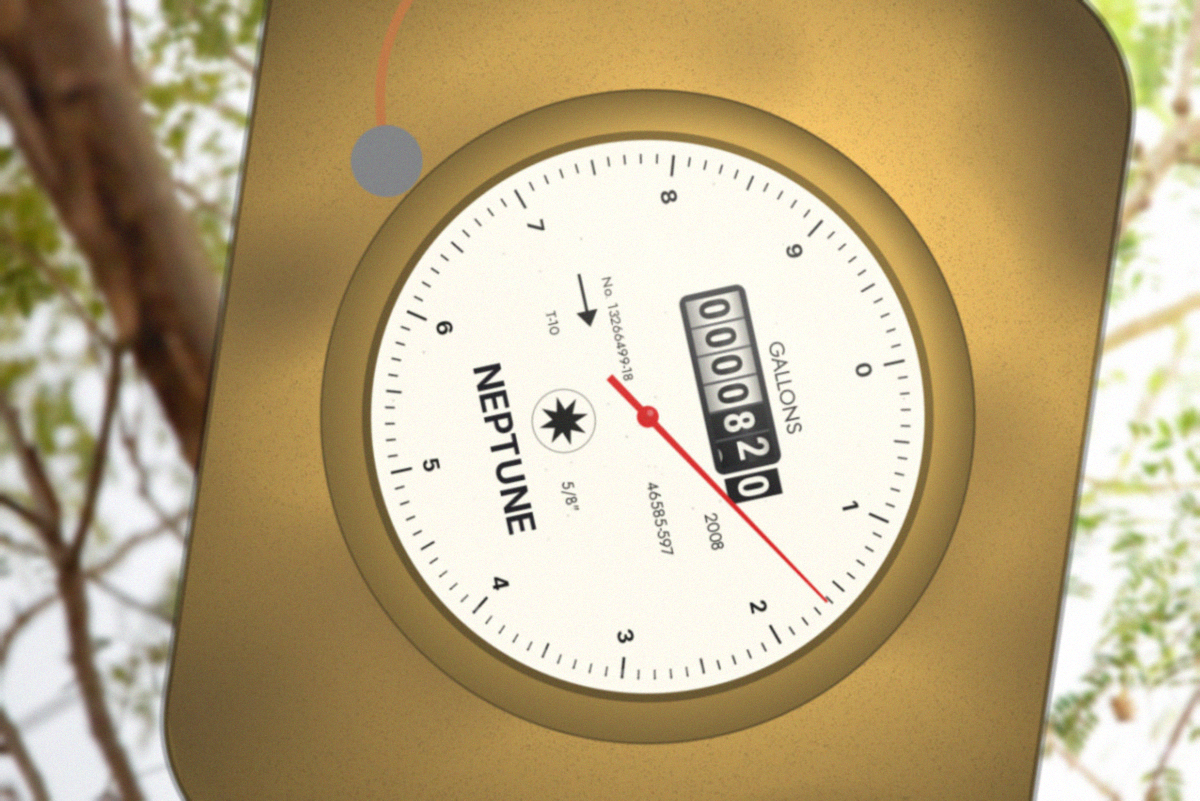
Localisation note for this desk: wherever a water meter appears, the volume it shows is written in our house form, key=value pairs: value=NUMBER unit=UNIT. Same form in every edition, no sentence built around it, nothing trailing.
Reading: value=821.6 unit=gal
